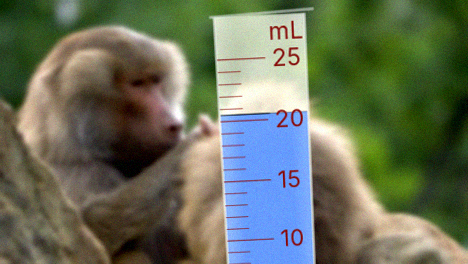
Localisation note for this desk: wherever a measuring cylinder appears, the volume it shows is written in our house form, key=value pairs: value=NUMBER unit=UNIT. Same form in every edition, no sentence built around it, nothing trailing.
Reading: value=20.5 unit=mL
